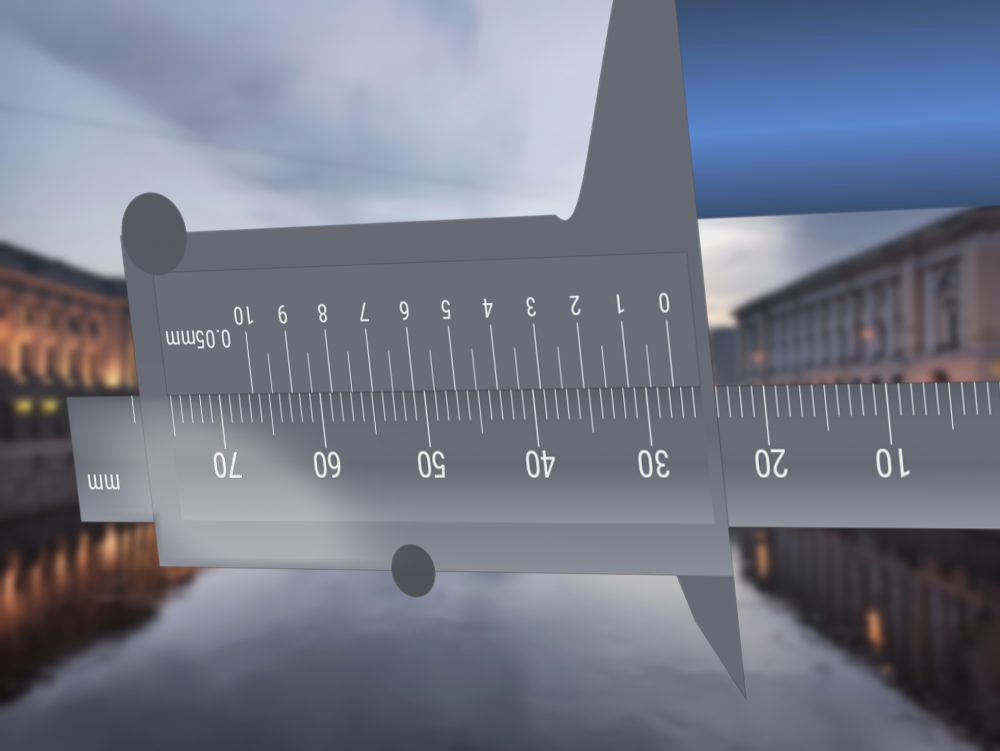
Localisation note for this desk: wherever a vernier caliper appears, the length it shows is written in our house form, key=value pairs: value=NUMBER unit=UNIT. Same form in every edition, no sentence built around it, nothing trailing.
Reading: value=27.6 unit=mm
